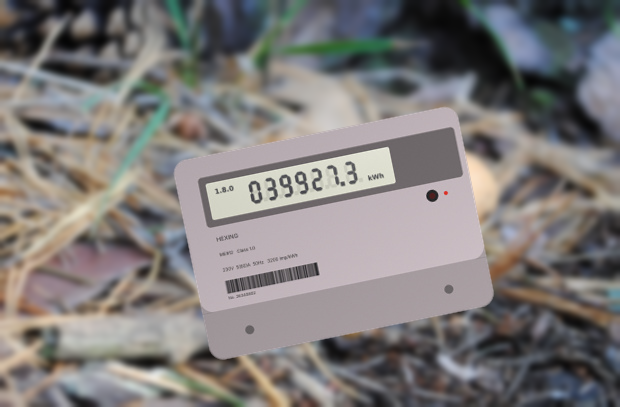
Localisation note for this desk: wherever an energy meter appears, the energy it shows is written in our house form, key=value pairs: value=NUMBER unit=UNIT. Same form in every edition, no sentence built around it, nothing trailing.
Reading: value=39927.3 unit=kWh
